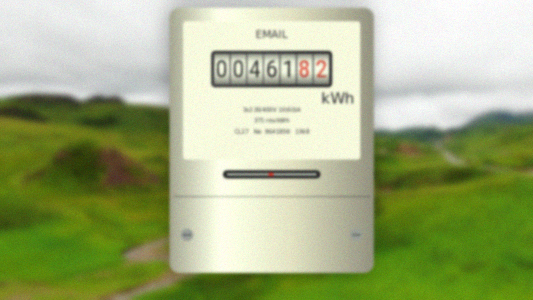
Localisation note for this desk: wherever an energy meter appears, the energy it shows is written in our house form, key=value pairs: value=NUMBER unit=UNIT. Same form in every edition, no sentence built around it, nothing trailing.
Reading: value=461.82 unit=kWh
